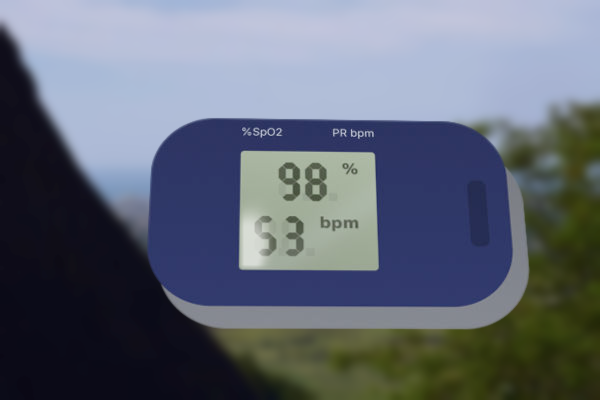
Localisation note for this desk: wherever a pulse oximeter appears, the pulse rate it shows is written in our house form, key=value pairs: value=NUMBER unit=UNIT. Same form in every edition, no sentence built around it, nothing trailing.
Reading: value=53 unit=bpm
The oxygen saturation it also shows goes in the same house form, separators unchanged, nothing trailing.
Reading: value=98 unit=%
